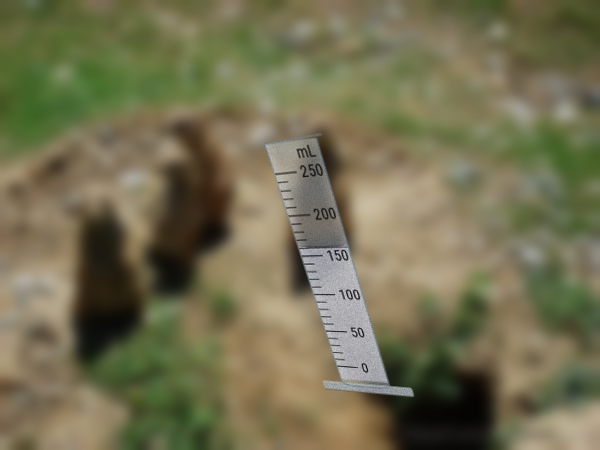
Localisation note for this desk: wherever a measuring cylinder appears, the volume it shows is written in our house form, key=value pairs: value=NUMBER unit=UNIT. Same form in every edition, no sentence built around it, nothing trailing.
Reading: value=160 unit=mL
